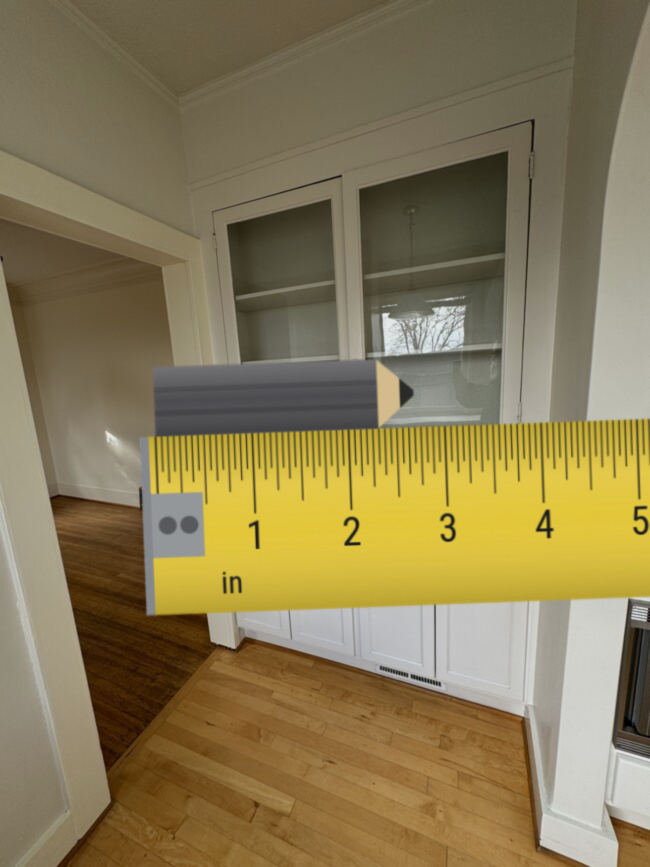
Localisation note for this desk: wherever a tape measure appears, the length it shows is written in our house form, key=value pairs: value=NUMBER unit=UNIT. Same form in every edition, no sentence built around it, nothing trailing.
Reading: value=2.6875 unit=in
